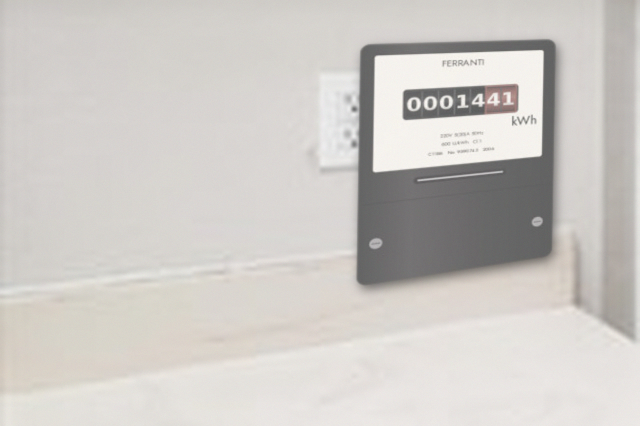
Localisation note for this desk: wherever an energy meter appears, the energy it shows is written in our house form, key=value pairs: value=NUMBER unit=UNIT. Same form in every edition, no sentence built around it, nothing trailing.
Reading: value=14.41 unit=kWh
